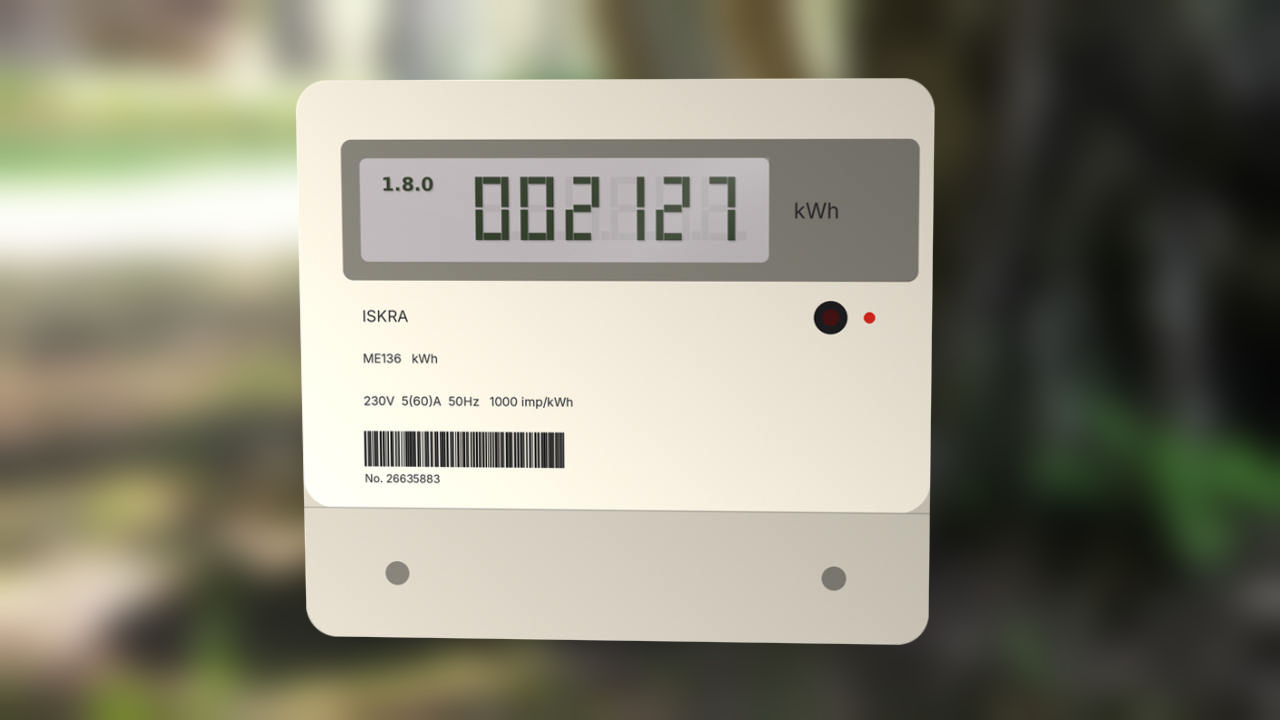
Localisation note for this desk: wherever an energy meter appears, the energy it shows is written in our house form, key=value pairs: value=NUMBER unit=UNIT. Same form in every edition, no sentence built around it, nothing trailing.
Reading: value=2127 unit=kWh
